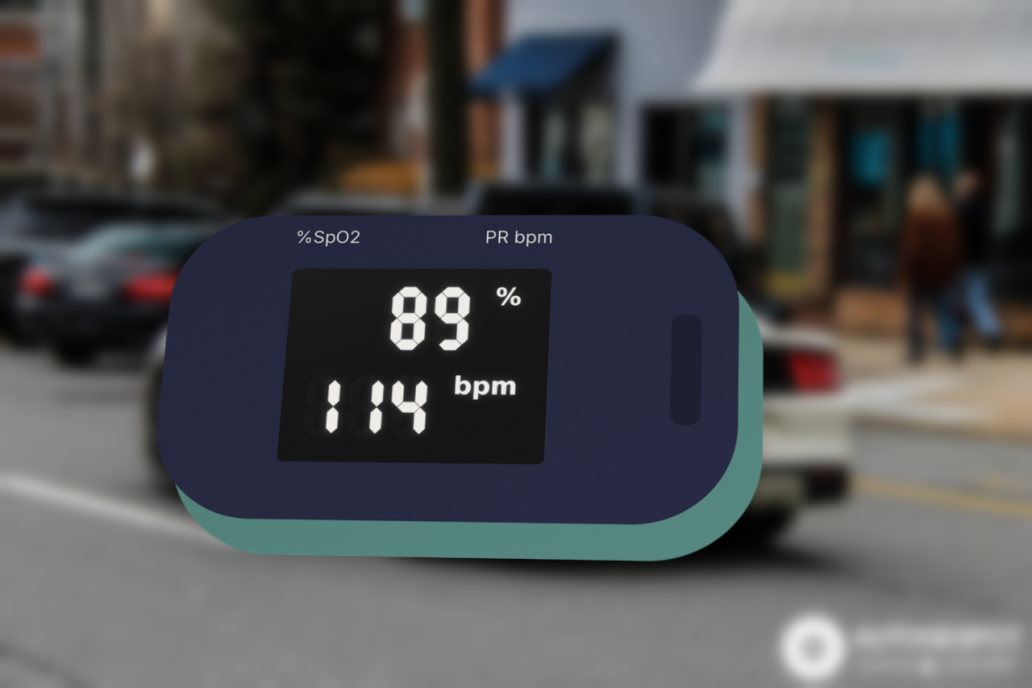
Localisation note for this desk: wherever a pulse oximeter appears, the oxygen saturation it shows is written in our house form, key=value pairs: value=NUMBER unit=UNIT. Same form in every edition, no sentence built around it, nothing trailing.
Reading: value=89 unit=%
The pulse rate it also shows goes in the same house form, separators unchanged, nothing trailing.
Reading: value=114 unit=bpm
